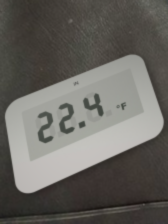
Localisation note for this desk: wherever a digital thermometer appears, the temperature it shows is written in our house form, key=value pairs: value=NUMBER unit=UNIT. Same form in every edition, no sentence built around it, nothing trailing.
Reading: value=22.4 unit=°F
